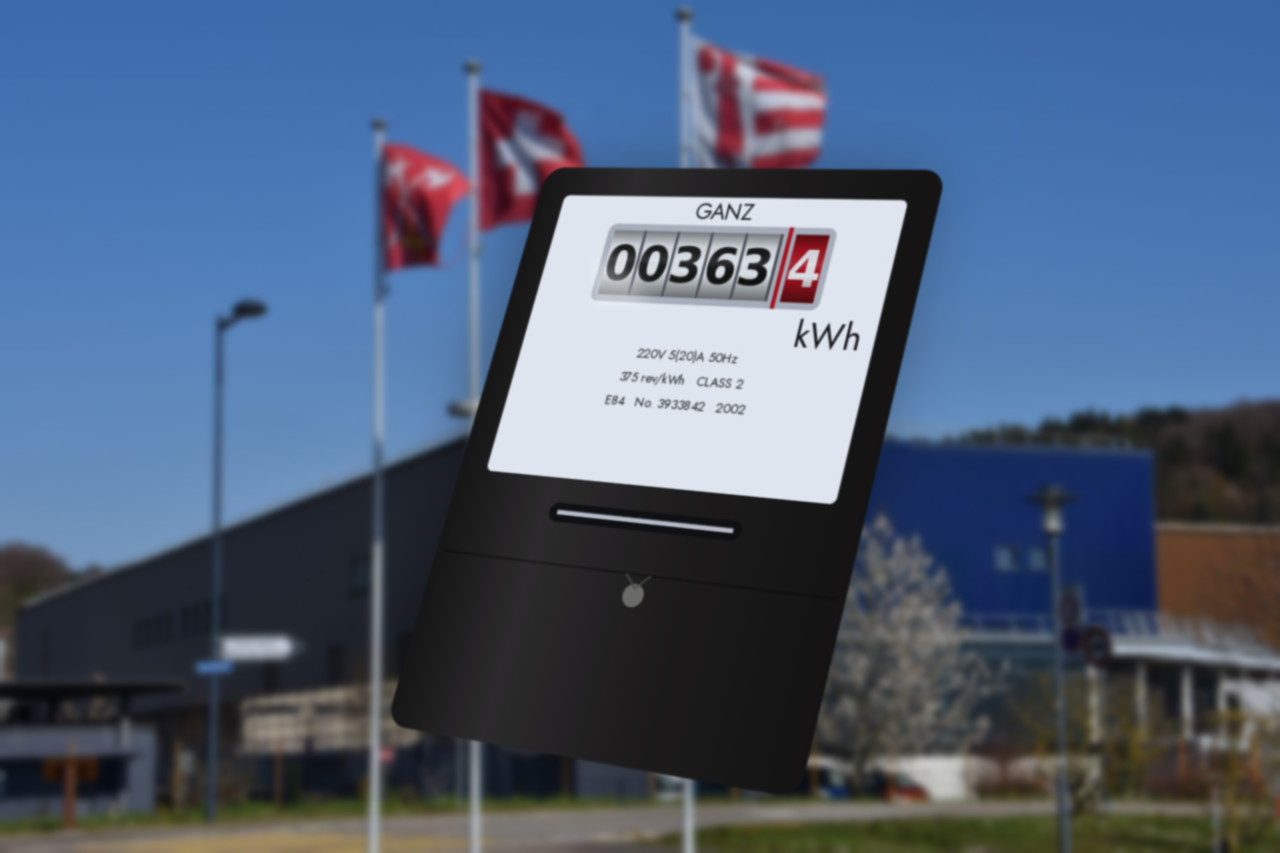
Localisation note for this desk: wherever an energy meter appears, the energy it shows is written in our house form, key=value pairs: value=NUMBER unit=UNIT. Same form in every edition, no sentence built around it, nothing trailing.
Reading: value=363.4 unit=kWh
